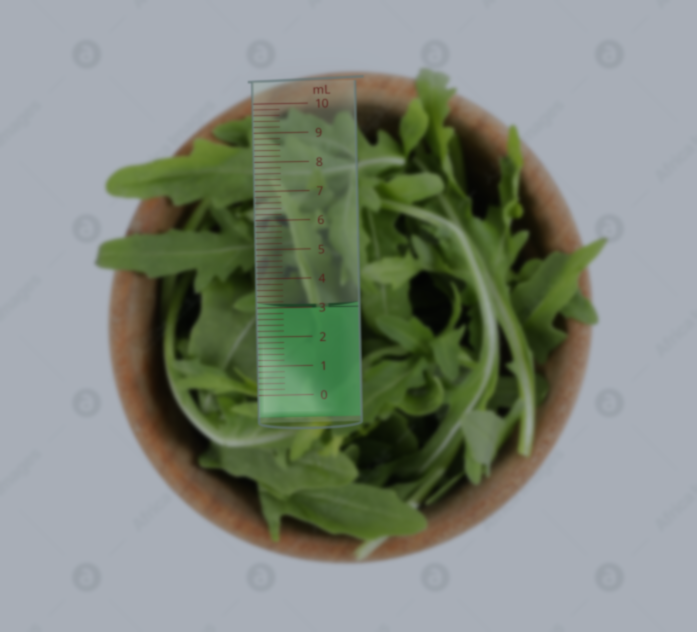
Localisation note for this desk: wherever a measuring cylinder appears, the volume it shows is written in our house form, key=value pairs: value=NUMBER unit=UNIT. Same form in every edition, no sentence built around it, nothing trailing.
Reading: value=3 unit=mL
